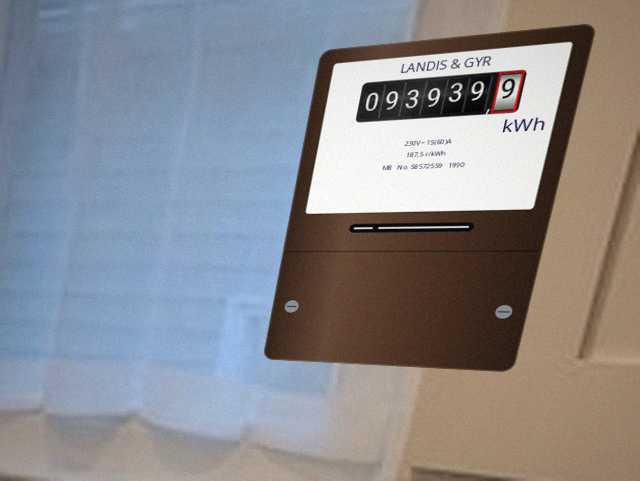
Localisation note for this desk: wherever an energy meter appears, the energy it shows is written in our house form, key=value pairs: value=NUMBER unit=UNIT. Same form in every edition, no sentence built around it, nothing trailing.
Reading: value=93939.9 unit=kWh
